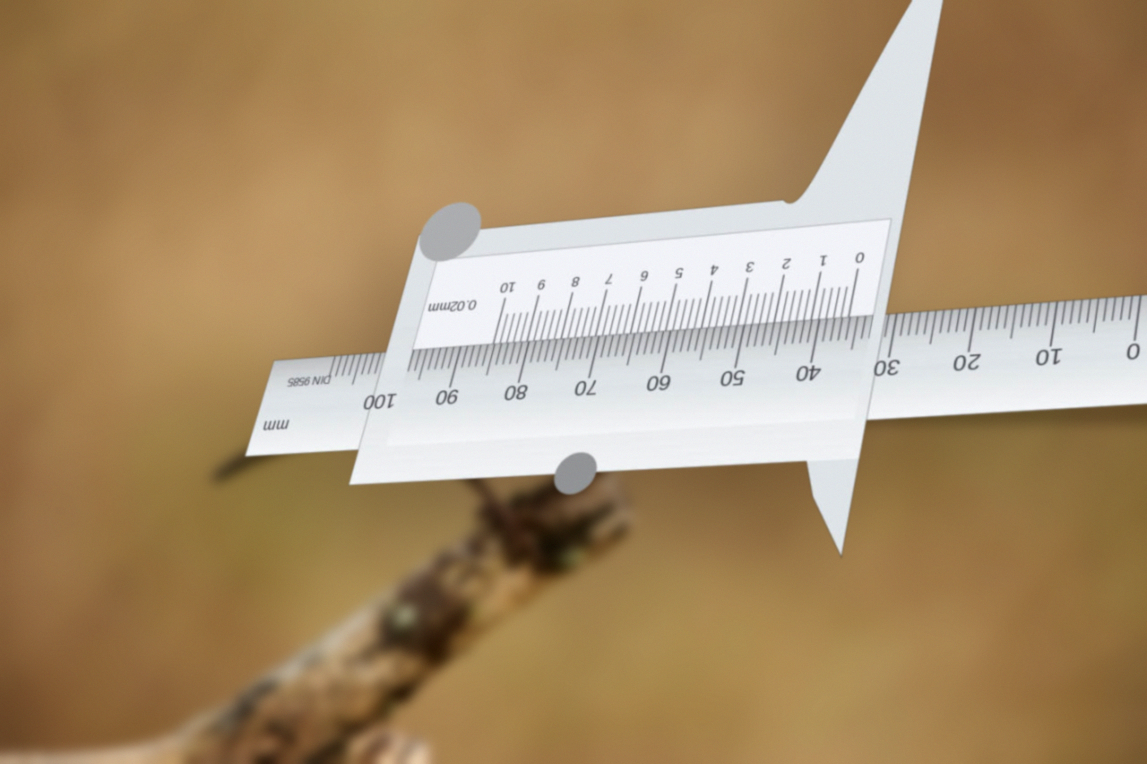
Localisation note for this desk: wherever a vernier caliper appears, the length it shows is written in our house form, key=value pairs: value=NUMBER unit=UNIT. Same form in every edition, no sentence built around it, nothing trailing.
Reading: value=36.2 unit=mm
